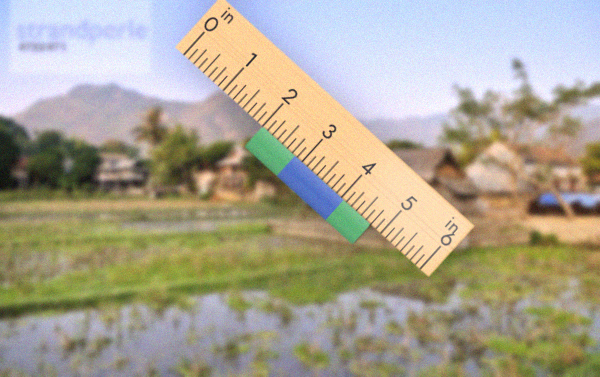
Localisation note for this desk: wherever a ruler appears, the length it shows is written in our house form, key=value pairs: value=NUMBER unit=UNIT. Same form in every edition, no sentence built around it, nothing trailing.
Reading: value=2.75 unit=in
